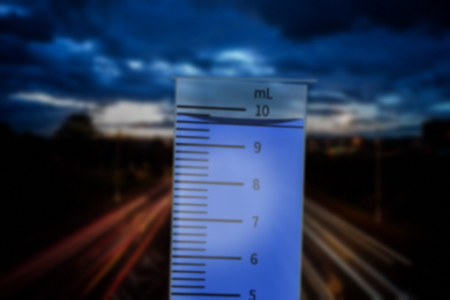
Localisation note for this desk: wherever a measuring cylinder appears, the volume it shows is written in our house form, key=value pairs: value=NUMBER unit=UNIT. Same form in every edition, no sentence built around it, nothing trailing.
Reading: value=9.6 unit=mL
